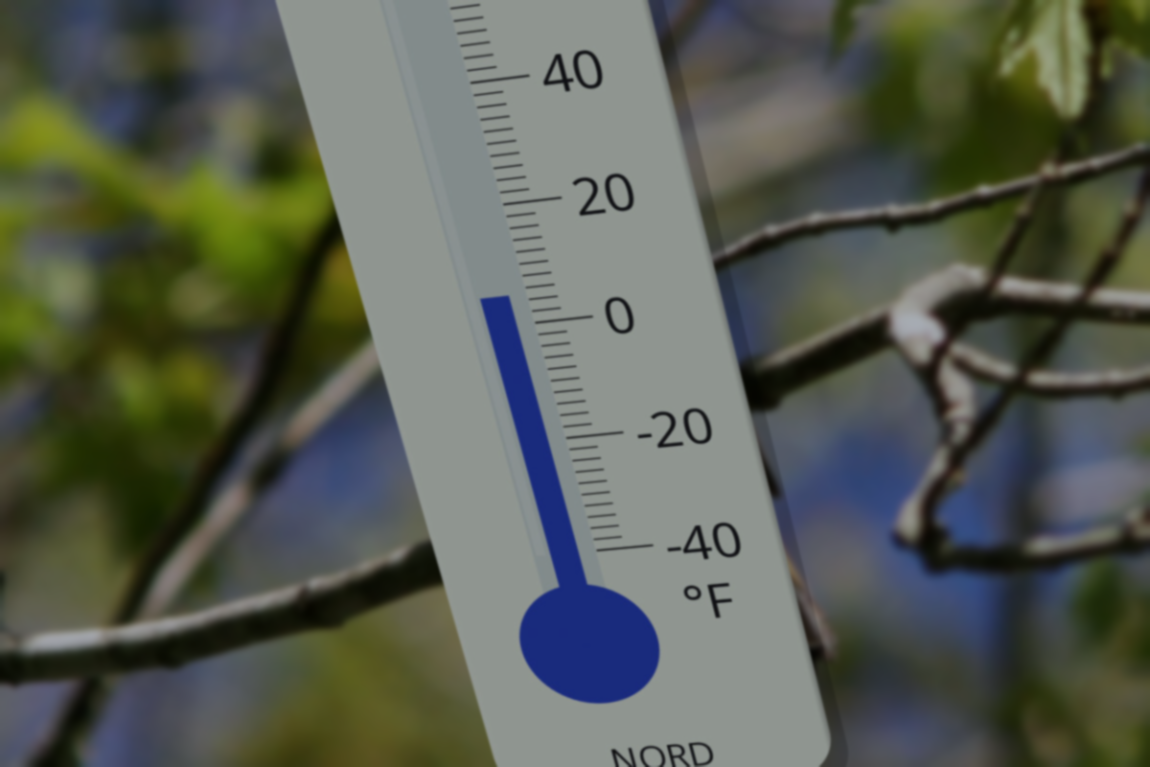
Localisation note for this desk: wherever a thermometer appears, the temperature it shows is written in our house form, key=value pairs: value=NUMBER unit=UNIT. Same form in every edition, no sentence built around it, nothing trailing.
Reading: value=5 unit=°F
